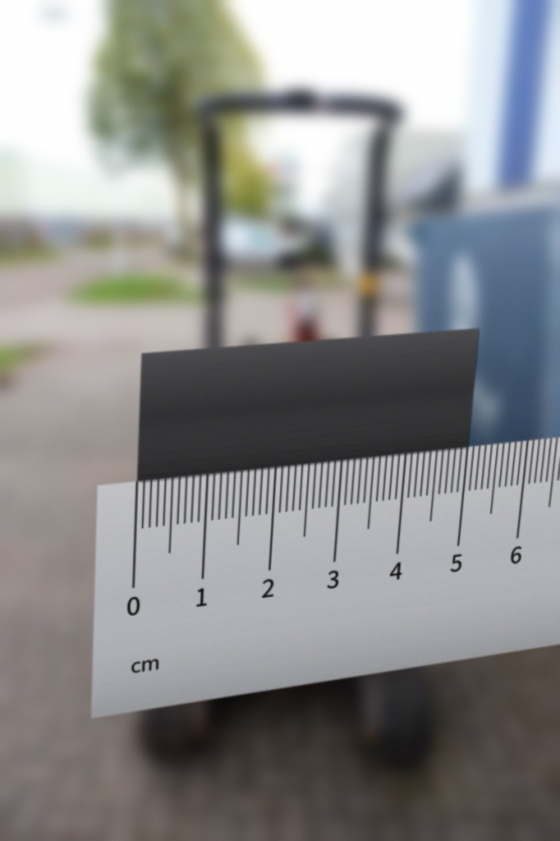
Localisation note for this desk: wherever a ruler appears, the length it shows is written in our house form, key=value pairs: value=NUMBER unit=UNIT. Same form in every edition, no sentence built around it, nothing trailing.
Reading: value=5 unit=cm
